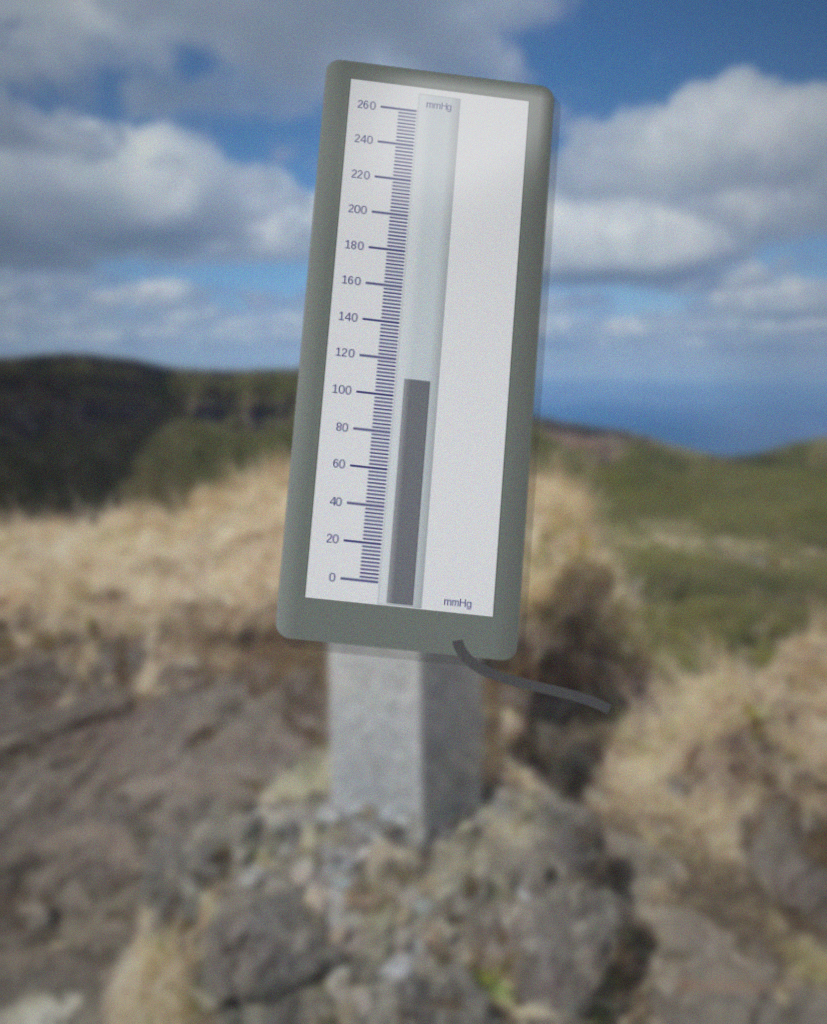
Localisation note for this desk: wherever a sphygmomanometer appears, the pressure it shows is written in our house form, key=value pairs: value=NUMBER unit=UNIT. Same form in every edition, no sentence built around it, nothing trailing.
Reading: value=110 unit=mmHg
